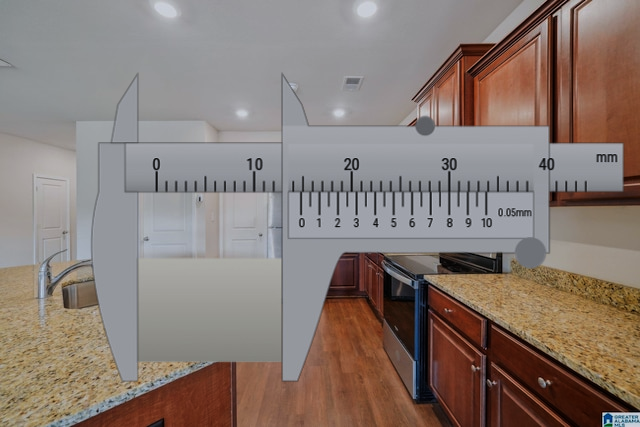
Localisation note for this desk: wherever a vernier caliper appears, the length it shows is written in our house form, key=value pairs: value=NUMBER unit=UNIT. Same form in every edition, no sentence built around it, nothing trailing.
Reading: value=14.8 unit=mm
